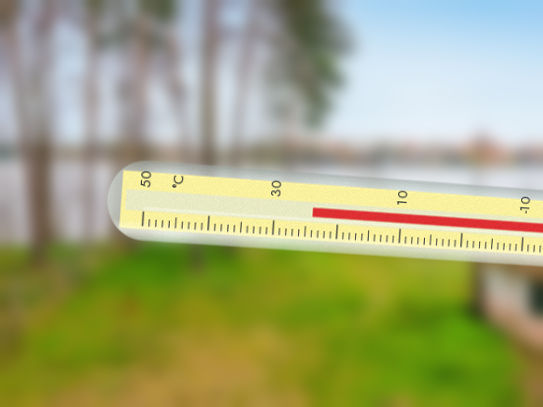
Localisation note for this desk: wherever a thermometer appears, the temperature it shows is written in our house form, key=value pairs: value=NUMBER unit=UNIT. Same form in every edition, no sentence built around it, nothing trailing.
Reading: value=24 unit=°C
